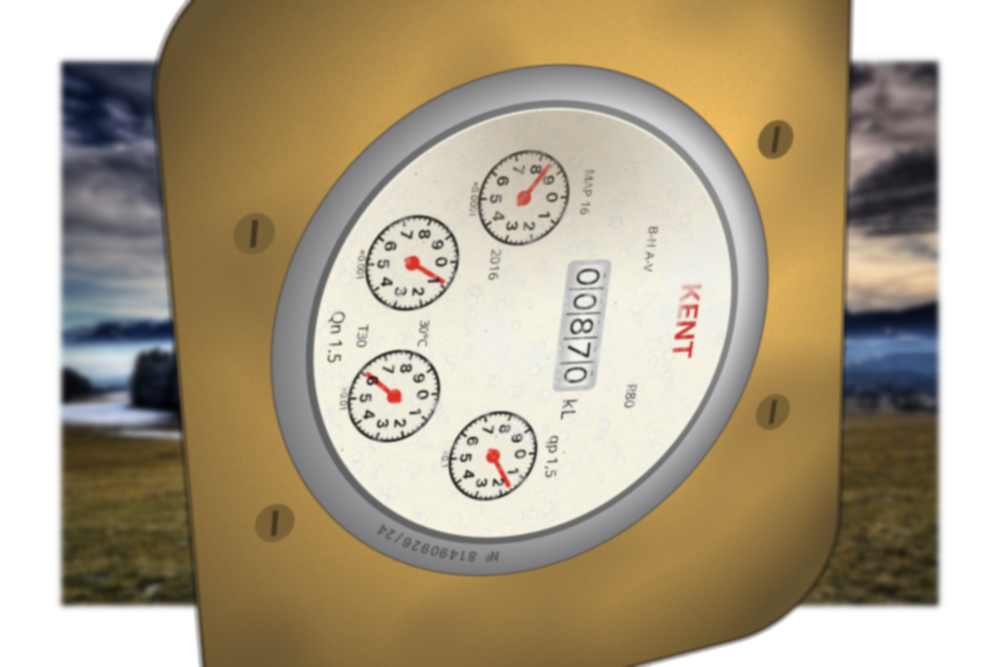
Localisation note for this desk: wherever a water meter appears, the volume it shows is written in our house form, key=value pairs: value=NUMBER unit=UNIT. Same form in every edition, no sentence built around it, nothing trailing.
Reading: value=870.1608 unit=kL
